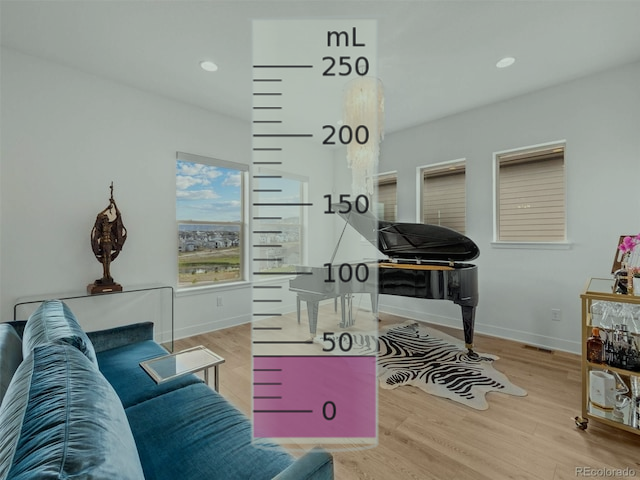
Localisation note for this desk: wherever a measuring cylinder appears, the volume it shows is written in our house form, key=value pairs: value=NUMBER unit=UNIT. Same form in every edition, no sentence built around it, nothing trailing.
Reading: value=40 unit=mL
